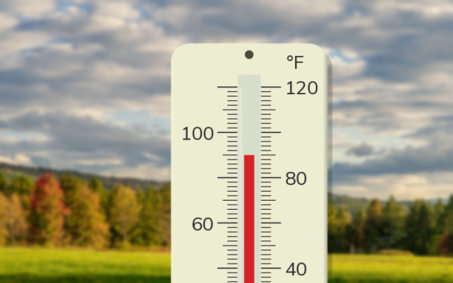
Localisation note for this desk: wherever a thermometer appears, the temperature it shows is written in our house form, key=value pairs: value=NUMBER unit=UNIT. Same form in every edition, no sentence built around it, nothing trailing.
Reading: value=90 unit=°F
